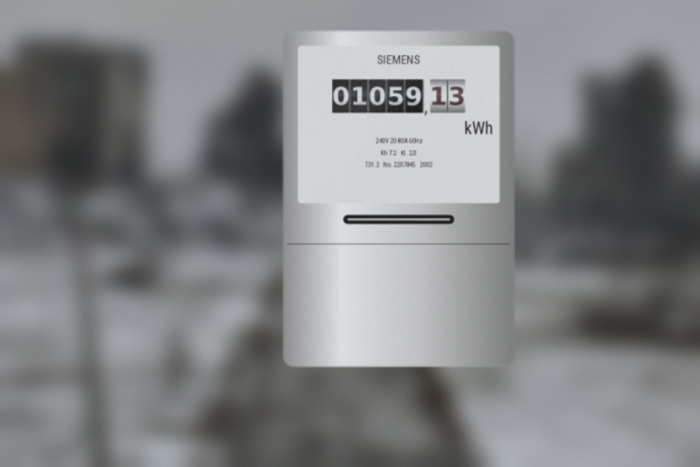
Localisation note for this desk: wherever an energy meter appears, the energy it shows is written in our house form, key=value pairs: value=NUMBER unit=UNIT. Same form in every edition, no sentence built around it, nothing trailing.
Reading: value=1059.13 unit=kWh
